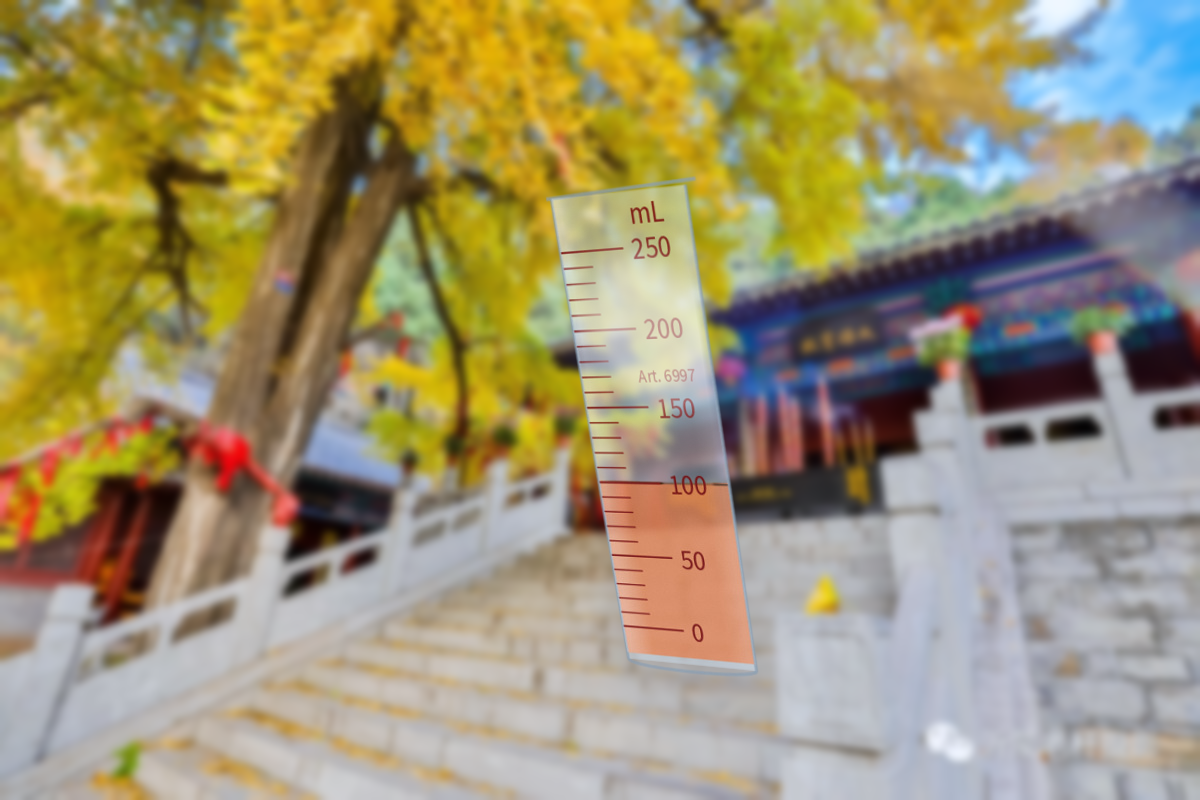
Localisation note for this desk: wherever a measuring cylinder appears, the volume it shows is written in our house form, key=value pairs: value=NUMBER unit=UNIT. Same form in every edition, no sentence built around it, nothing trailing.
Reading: value=100 unit=mL
